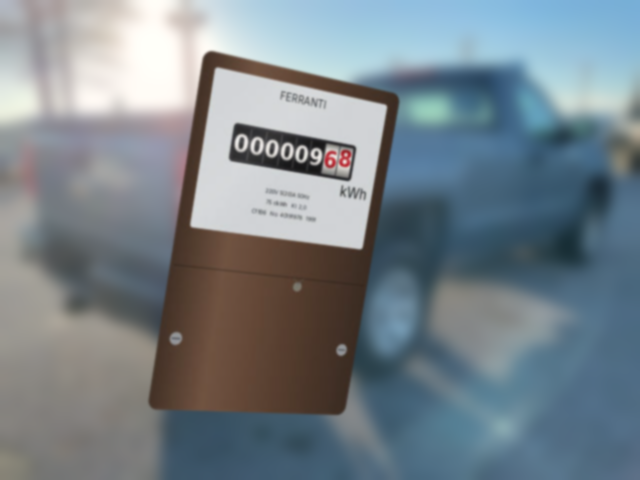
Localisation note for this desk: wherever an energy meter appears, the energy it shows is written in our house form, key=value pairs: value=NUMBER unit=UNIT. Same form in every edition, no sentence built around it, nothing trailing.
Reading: value=9.68 unit=kWh
